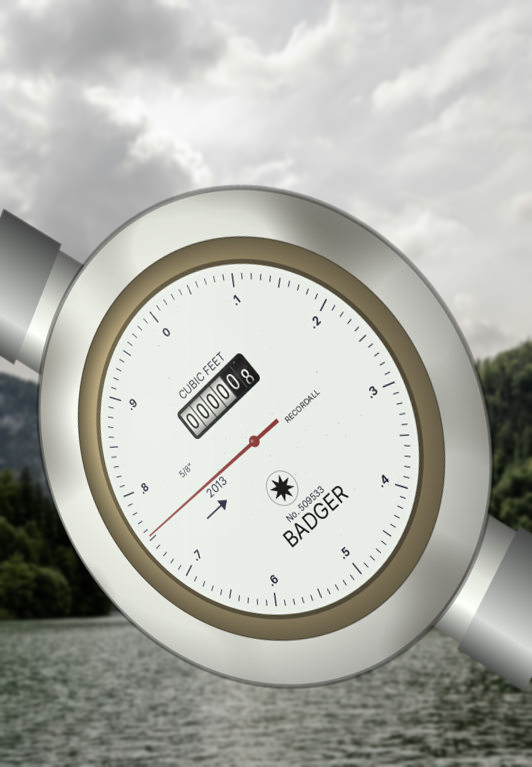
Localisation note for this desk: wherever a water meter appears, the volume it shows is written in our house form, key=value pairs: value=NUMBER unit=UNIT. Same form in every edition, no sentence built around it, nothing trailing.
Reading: value=7.75 unit=ft³
